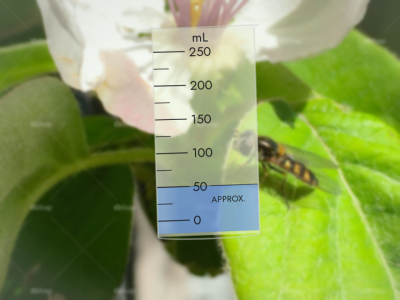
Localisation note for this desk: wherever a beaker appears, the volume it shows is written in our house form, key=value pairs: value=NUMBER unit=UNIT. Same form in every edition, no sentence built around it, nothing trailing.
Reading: value=50 unit=mL
